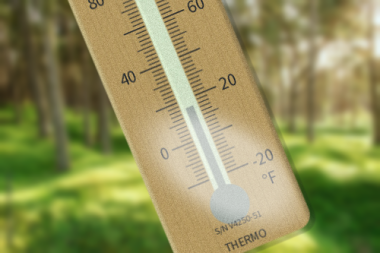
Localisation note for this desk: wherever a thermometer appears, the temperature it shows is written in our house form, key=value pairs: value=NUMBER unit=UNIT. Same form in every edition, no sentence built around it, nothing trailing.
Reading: value=16 unit=°F
